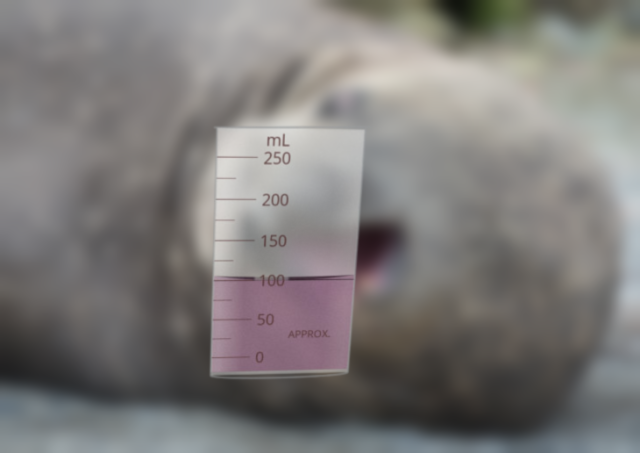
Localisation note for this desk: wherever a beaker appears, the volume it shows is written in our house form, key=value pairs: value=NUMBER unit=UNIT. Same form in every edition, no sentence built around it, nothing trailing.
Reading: value=100 unit=mL
